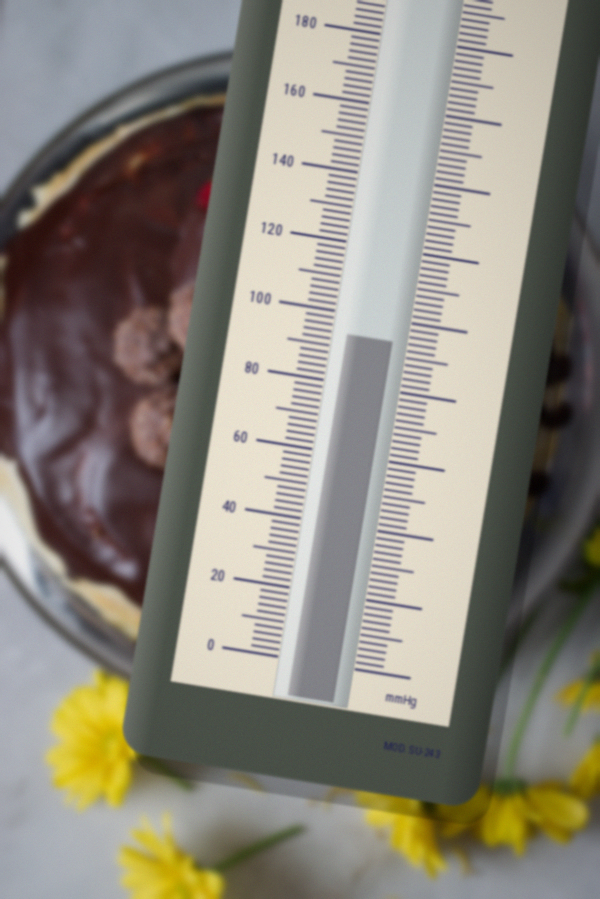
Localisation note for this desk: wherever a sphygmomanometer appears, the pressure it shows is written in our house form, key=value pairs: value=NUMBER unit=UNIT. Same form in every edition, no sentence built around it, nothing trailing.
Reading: value=94 unit=mmHg
